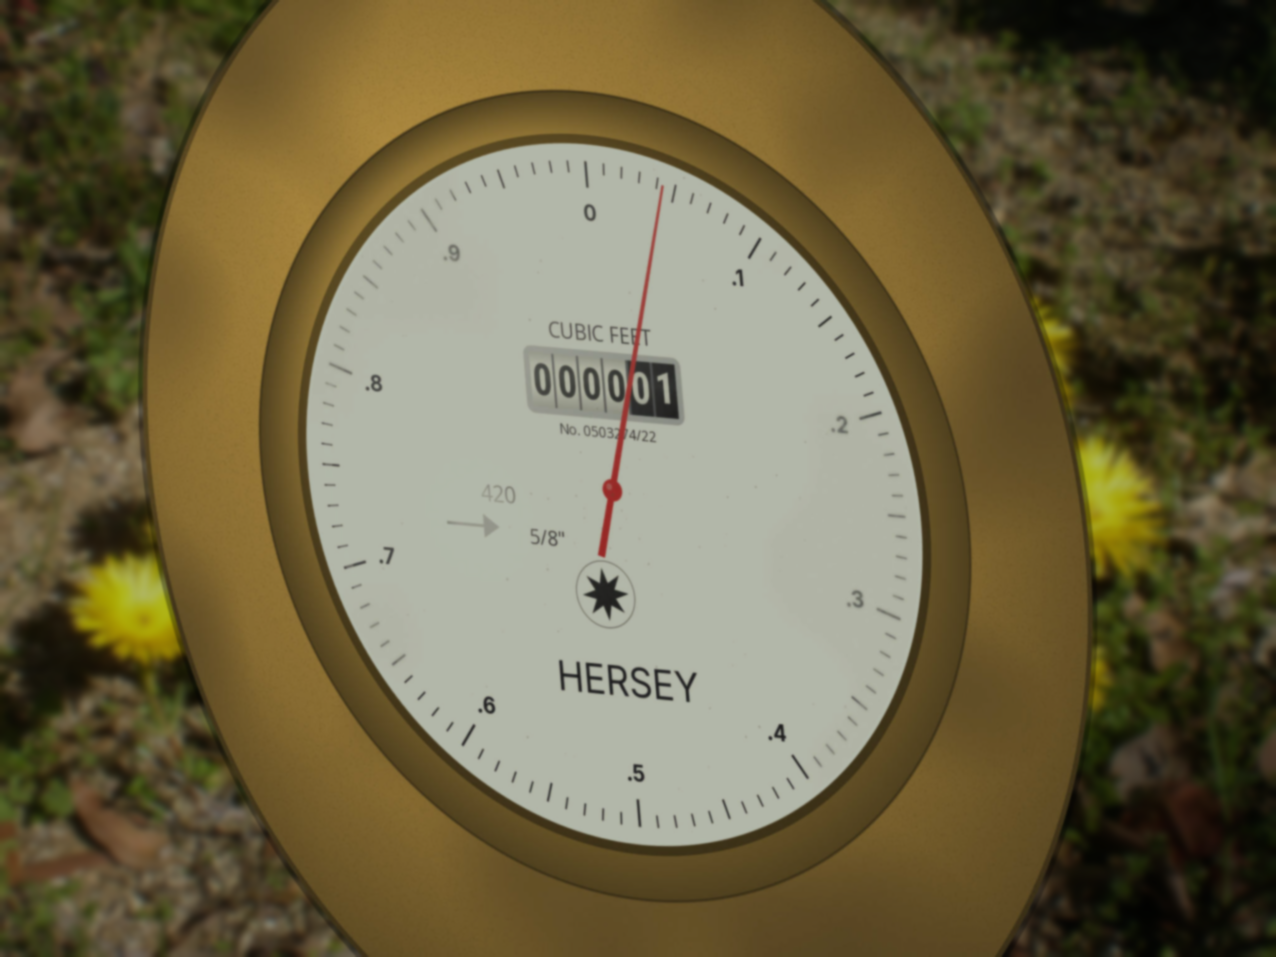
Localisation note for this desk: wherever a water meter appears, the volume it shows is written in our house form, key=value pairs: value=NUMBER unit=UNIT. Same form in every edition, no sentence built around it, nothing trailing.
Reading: value=1.04 unit=ft³
